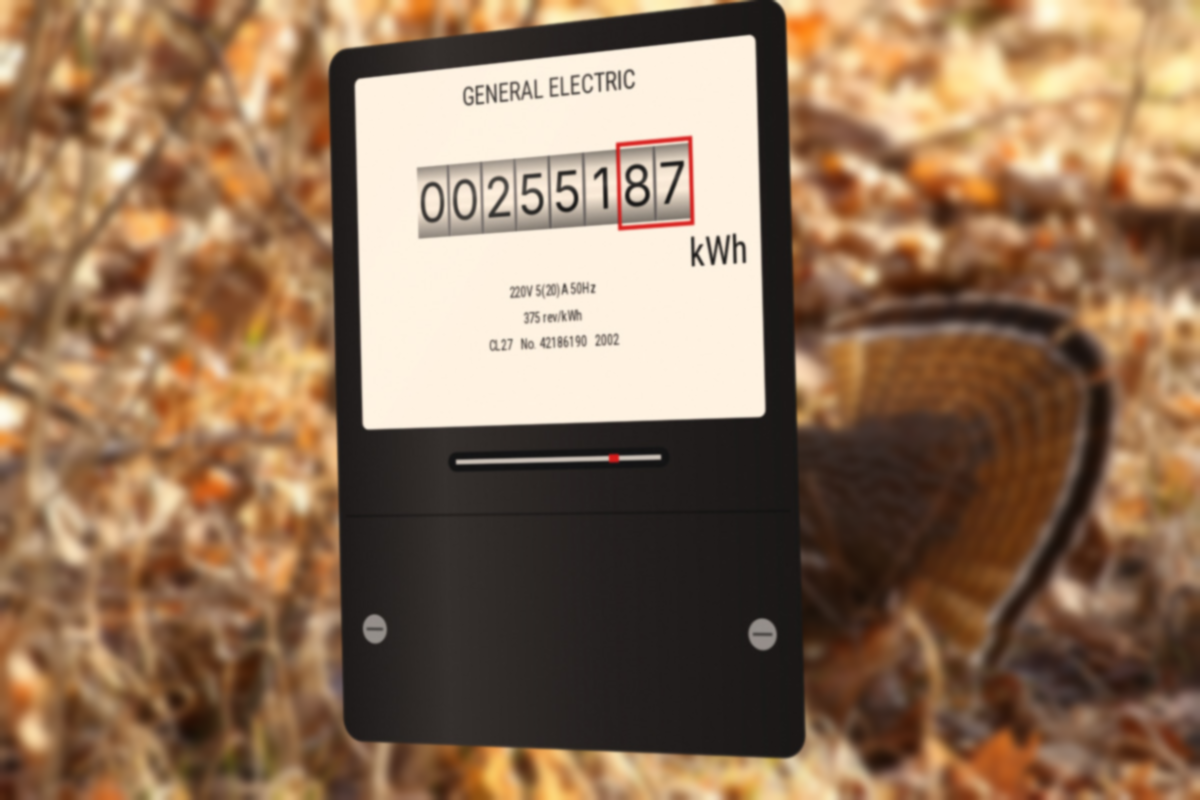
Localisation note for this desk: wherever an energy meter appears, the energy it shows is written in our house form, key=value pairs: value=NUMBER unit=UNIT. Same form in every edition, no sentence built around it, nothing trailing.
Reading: value=2551.87 unit=kWh
